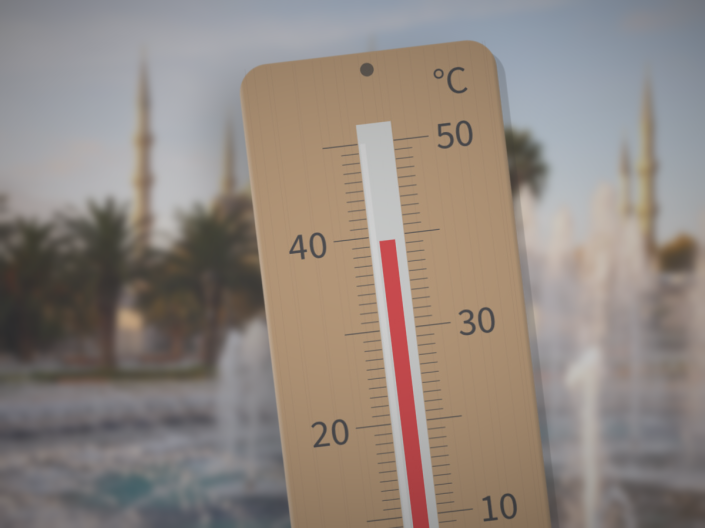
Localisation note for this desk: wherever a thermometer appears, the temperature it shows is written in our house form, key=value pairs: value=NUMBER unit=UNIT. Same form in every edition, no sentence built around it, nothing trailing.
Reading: value=39.5 unit=°C
